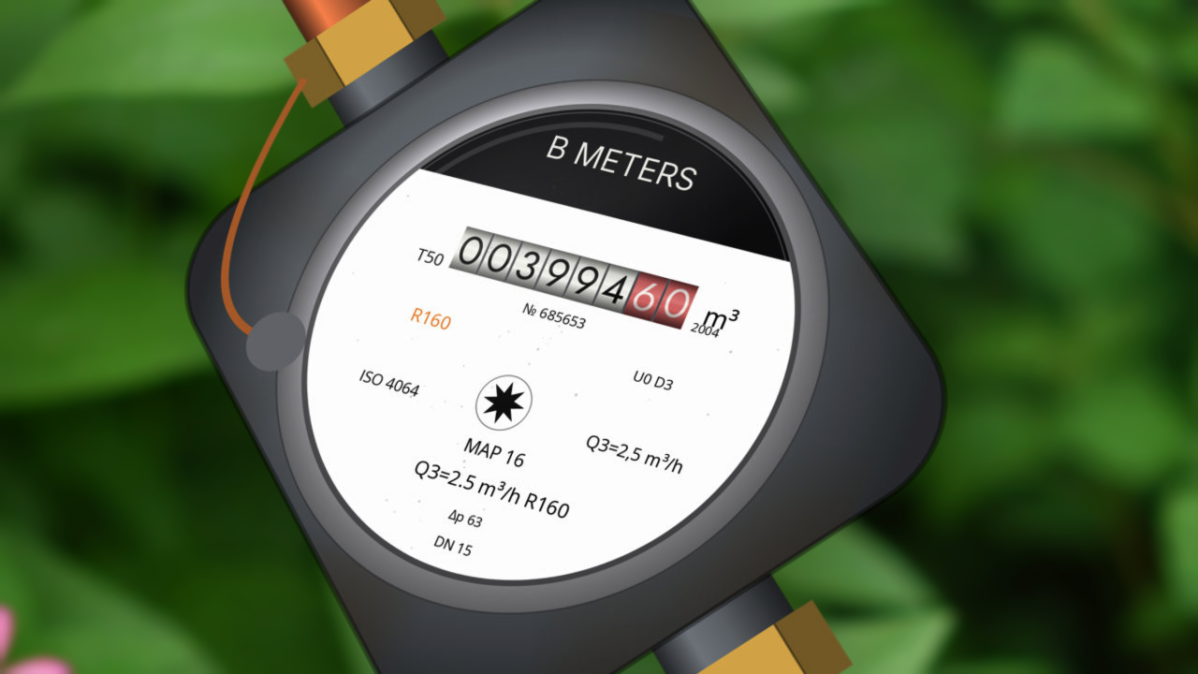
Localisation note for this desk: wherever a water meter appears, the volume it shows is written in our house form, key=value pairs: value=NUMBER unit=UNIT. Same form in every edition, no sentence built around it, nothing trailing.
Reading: value=3994.60 unit=m³
